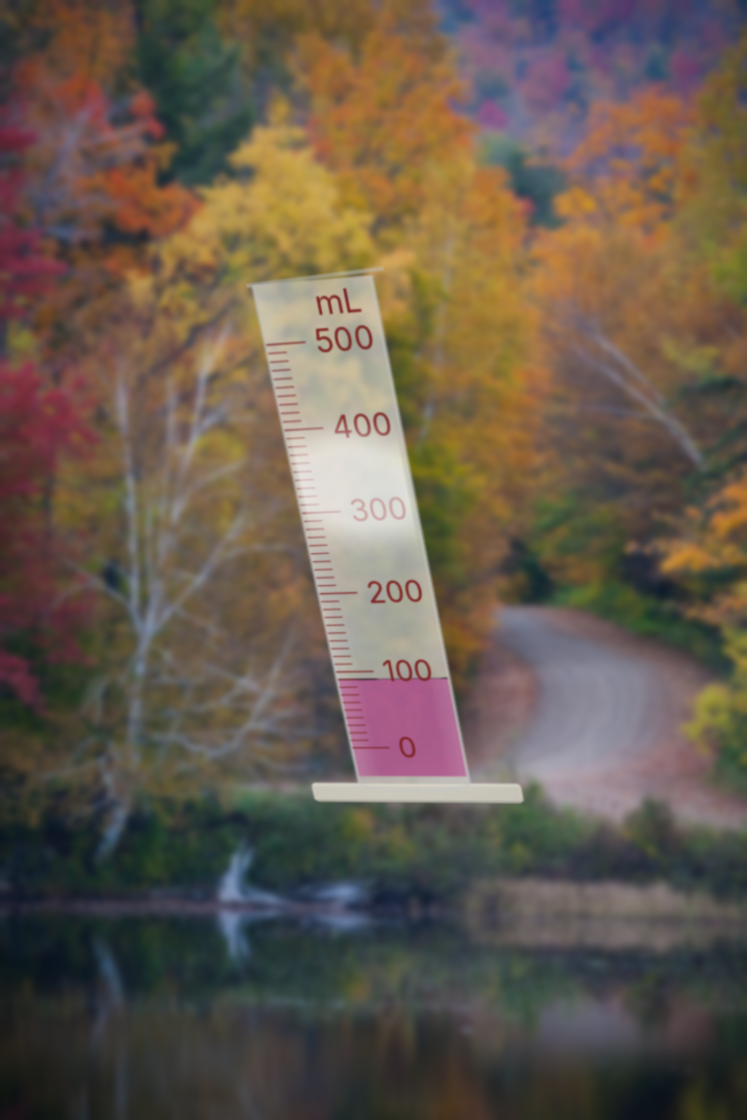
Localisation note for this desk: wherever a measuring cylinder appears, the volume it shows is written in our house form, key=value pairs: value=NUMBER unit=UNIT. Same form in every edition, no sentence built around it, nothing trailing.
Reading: value=90 unit=mL
